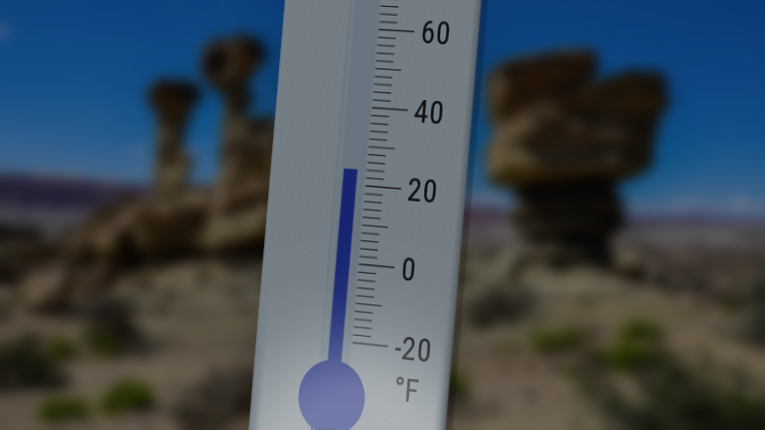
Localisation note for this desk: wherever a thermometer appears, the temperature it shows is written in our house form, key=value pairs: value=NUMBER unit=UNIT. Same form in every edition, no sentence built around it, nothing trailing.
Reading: value=24 unit=°F
